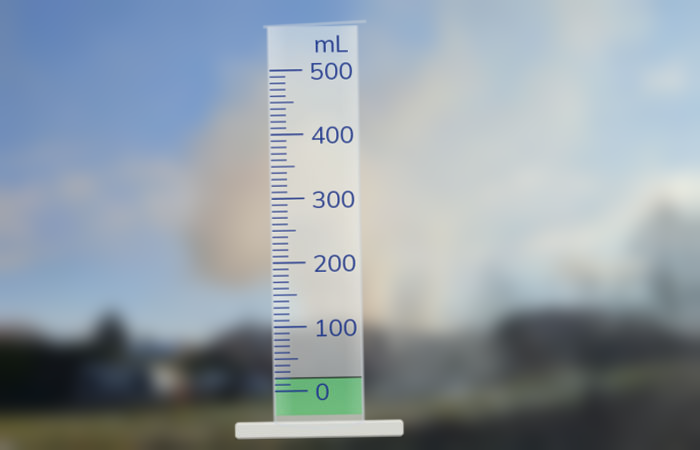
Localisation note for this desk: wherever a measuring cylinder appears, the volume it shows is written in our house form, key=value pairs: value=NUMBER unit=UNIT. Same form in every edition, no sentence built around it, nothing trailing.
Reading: value=20 unit=mL
